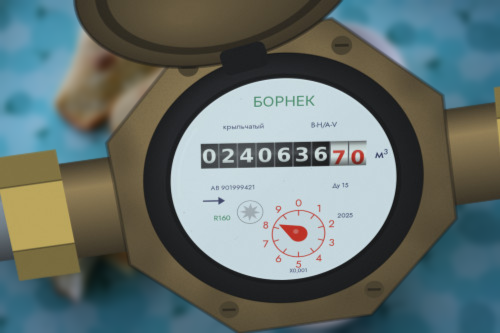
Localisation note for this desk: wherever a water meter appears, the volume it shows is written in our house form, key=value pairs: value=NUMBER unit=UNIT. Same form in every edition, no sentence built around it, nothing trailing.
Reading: value=240636.698 unit=m³
